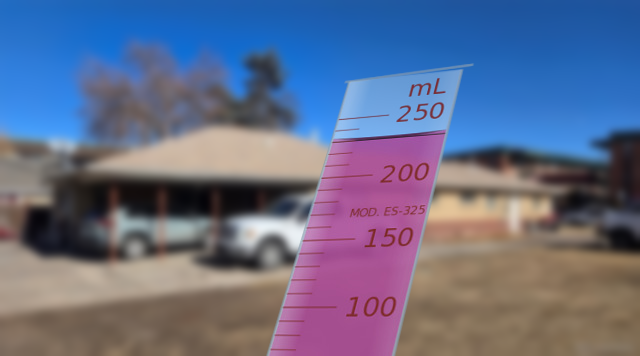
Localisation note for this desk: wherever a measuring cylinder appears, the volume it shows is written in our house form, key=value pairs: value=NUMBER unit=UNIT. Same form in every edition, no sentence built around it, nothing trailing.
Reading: value=230 unit=mL
